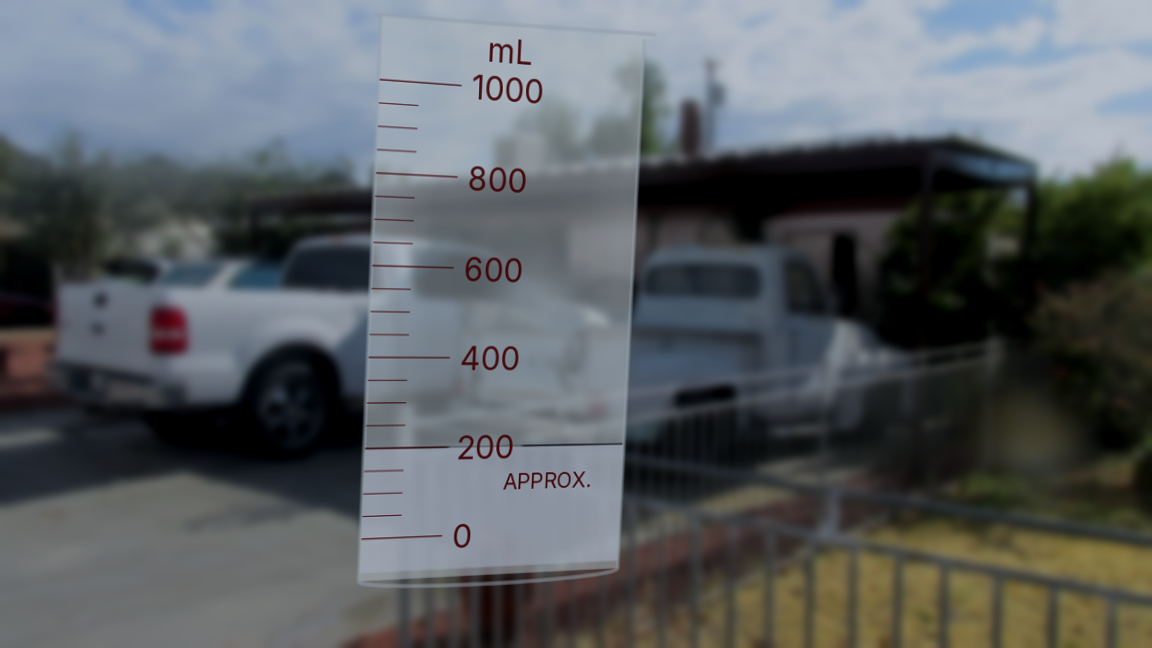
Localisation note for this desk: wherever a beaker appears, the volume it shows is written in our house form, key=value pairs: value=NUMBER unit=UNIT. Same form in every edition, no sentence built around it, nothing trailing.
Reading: value=200 unit=mL
